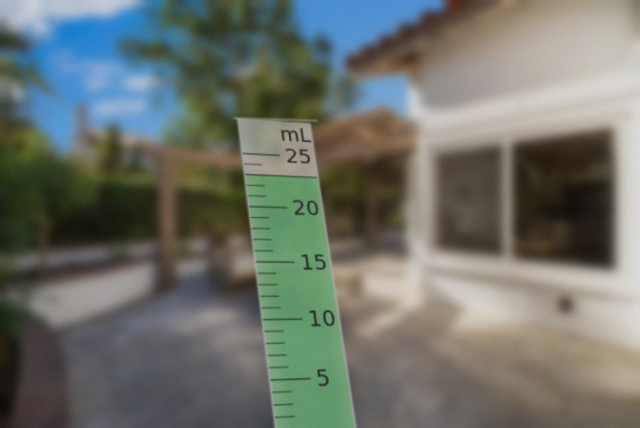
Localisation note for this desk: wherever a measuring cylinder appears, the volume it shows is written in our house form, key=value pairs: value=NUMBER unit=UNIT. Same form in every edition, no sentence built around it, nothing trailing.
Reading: value=23 unit=mL
